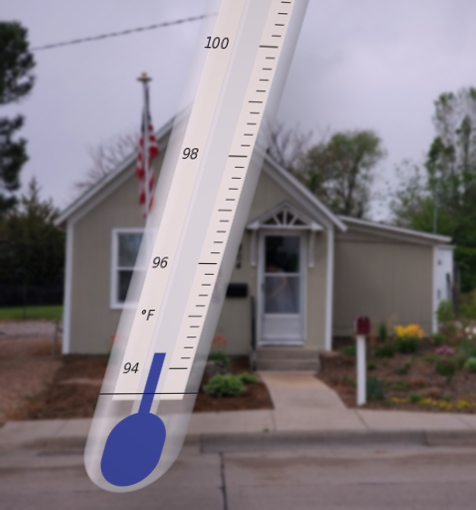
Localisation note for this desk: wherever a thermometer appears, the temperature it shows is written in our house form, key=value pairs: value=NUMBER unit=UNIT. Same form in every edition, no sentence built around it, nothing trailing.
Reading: value=94.3 unit=°F
